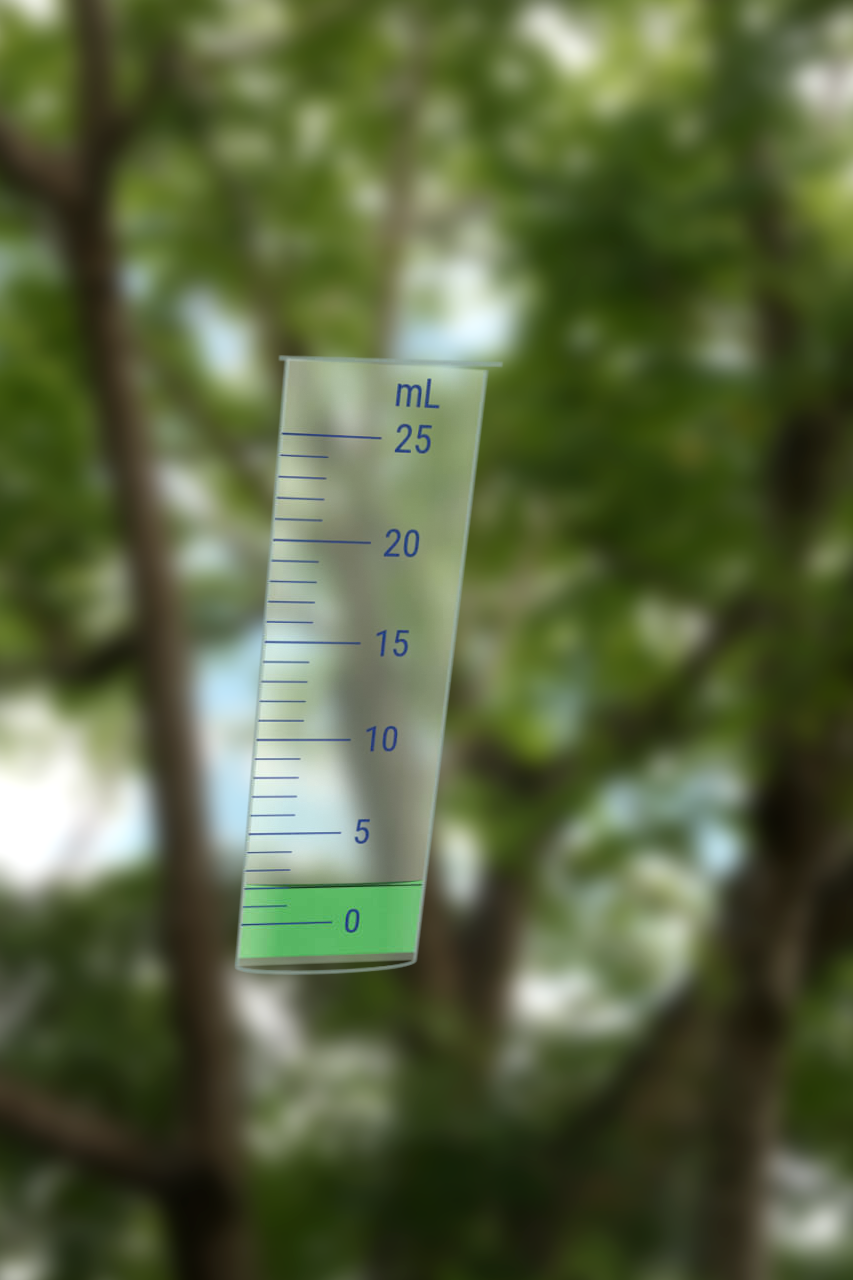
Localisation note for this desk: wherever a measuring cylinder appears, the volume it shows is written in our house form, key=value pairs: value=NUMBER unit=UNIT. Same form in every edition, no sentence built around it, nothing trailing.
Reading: value=2 unit=mL
